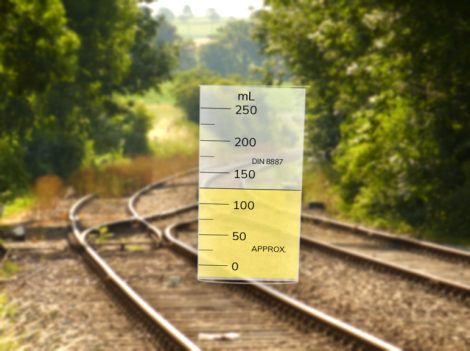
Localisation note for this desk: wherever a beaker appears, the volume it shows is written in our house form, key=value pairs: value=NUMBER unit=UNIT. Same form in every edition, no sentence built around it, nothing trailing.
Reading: value=125 unit=mL
